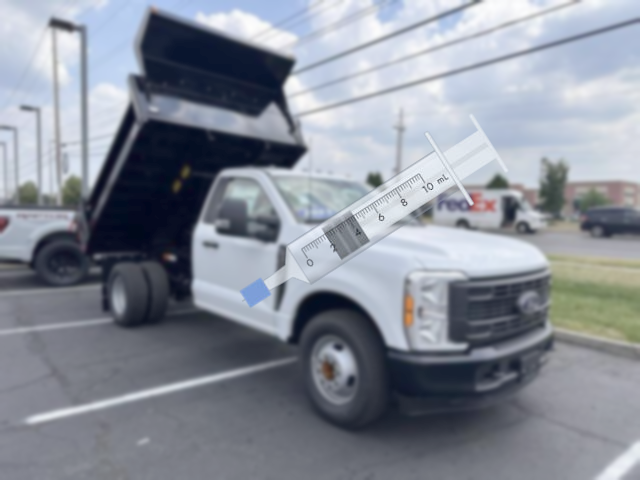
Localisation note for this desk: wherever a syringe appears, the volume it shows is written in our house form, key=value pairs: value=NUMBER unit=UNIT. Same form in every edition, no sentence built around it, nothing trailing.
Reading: value=2 unit=mL
